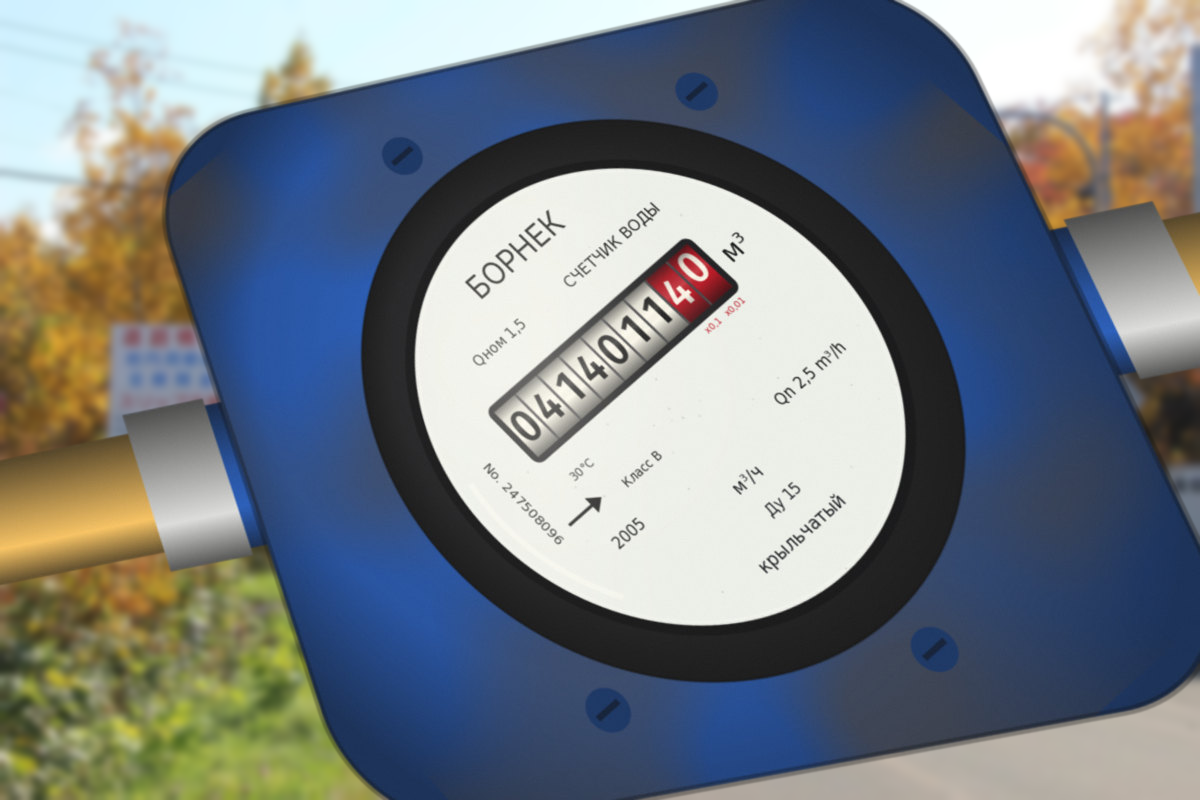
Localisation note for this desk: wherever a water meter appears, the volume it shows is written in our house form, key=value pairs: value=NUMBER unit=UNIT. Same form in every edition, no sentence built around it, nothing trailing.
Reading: value=414011.40 unit=m³
